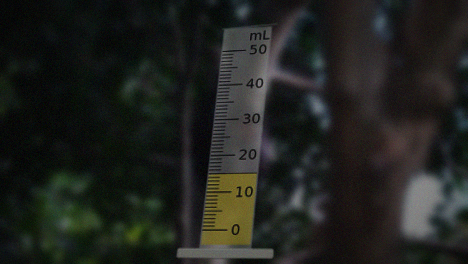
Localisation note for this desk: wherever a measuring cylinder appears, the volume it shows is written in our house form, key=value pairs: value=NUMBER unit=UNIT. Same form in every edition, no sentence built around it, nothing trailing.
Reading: value=15 unit=mL
